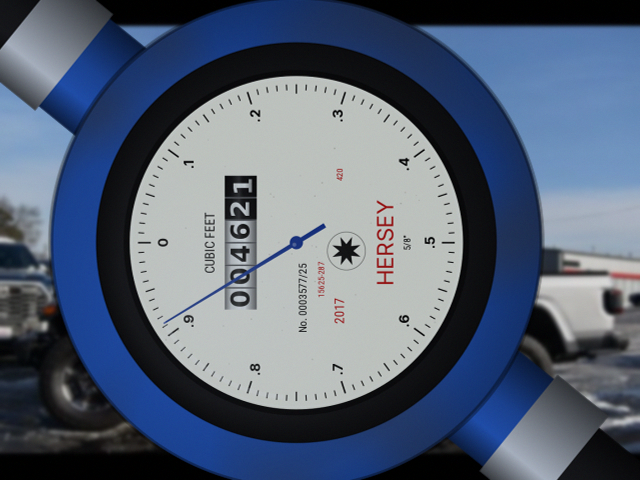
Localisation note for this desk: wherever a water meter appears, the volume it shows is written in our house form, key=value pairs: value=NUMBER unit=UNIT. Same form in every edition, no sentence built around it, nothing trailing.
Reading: value=4620.91 unit=ft³
